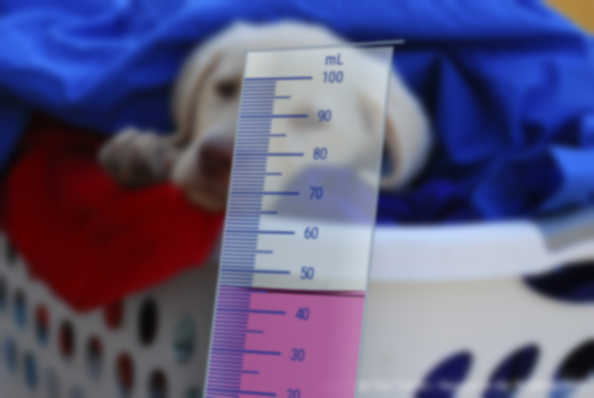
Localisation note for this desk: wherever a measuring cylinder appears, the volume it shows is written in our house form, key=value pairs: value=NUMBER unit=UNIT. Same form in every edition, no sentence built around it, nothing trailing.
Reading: value=45 unit=mL
